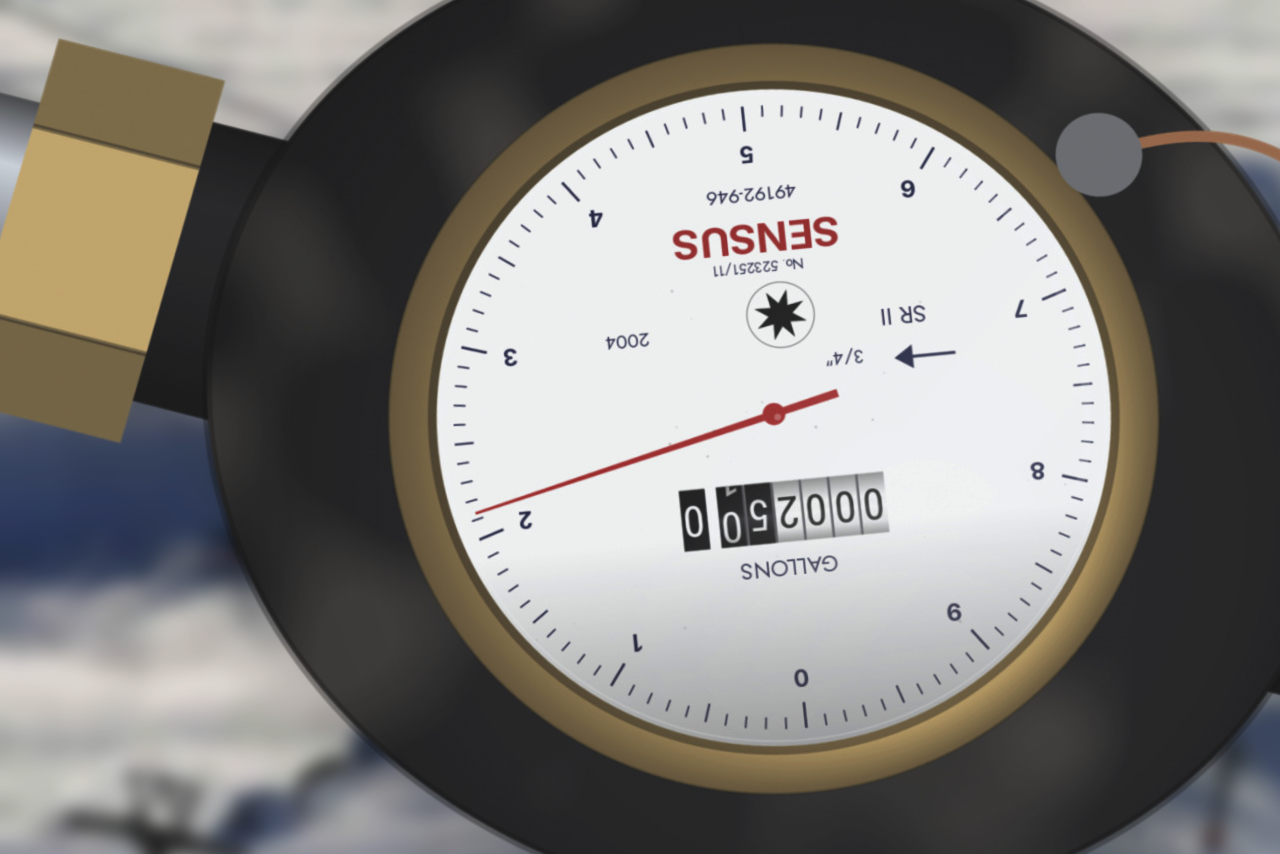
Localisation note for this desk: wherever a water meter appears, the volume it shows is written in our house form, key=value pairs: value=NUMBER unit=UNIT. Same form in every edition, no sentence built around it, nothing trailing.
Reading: value=2502.1 unit=gal
